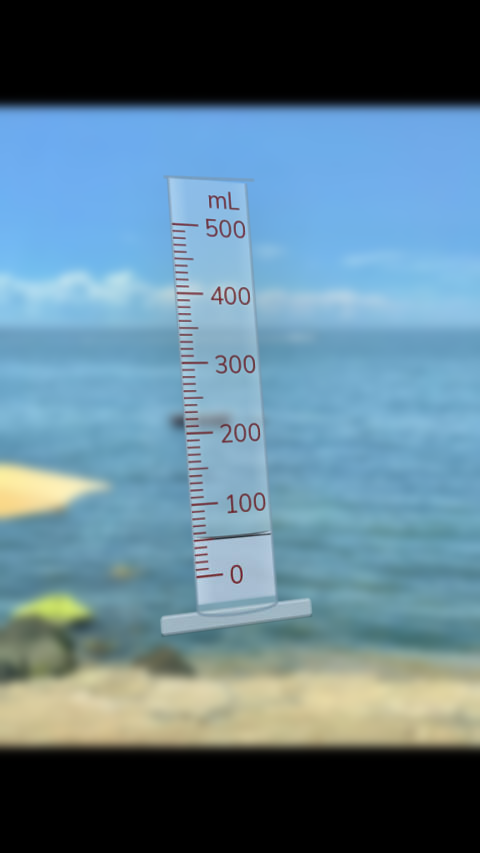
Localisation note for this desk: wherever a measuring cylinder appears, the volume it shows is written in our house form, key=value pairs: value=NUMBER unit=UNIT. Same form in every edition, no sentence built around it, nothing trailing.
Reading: value=50 unit=mL
